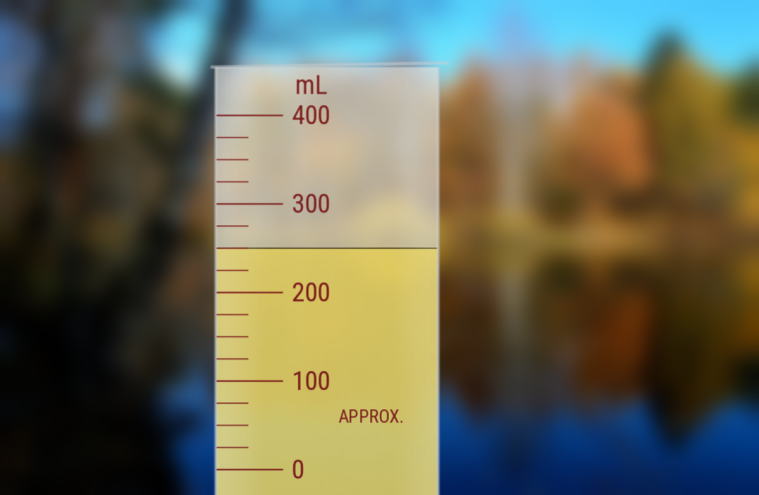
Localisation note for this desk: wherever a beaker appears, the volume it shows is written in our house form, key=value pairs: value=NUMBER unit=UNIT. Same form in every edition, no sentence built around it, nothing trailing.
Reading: value=250 unit=mL
